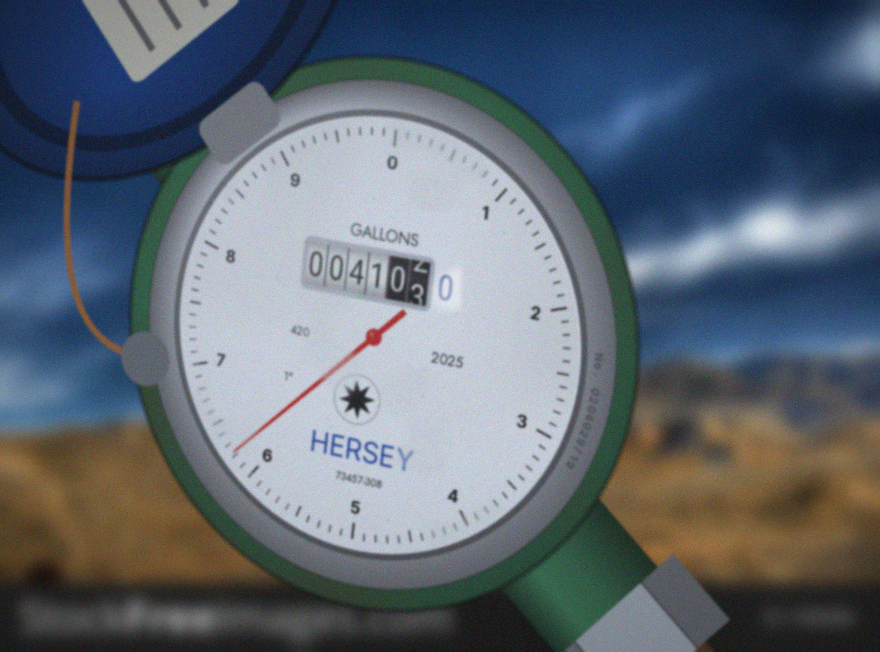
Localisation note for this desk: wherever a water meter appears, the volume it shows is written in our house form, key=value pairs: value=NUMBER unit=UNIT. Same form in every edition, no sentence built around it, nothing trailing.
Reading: value=41026.2 unit=gal
